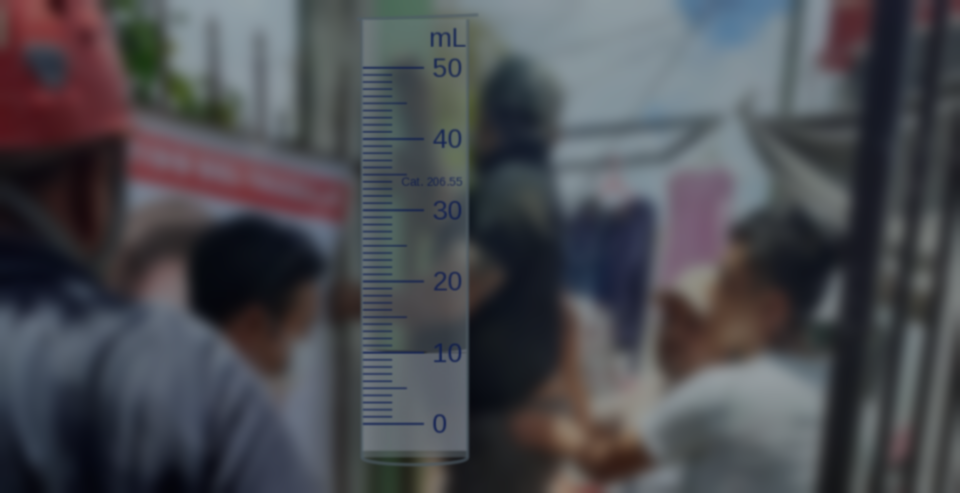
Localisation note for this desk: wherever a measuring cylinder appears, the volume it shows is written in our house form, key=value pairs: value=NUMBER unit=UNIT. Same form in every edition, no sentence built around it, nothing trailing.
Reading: value=10 unit=mL
